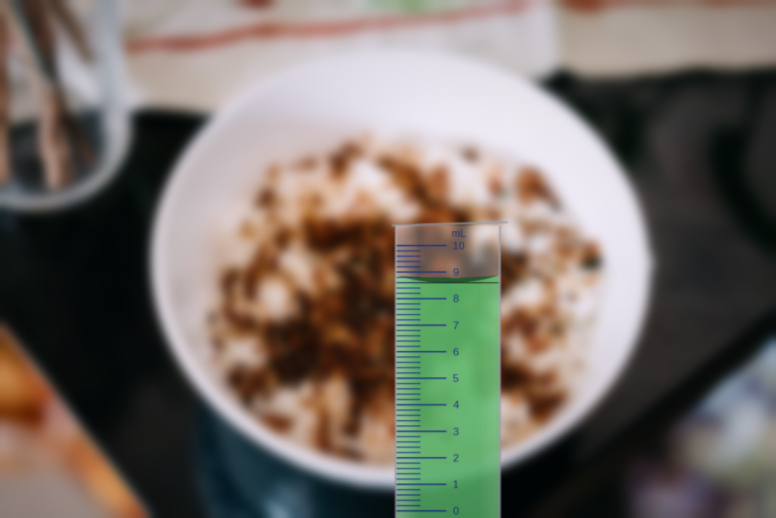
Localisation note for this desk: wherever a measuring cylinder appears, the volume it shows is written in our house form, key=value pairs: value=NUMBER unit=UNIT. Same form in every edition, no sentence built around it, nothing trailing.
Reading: value=8.6 unit=mL
